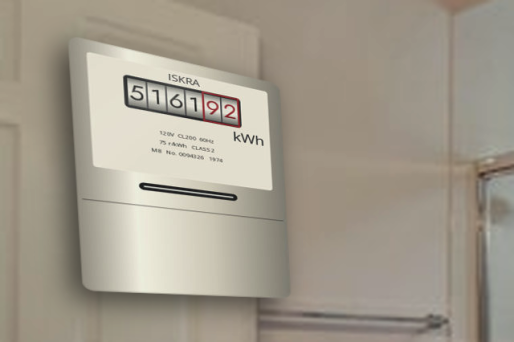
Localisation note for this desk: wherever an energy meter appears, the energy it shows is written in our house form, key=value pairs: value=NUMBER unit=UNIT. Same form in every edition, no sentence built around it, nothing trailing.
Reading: value=5161.92 unit=kWh
